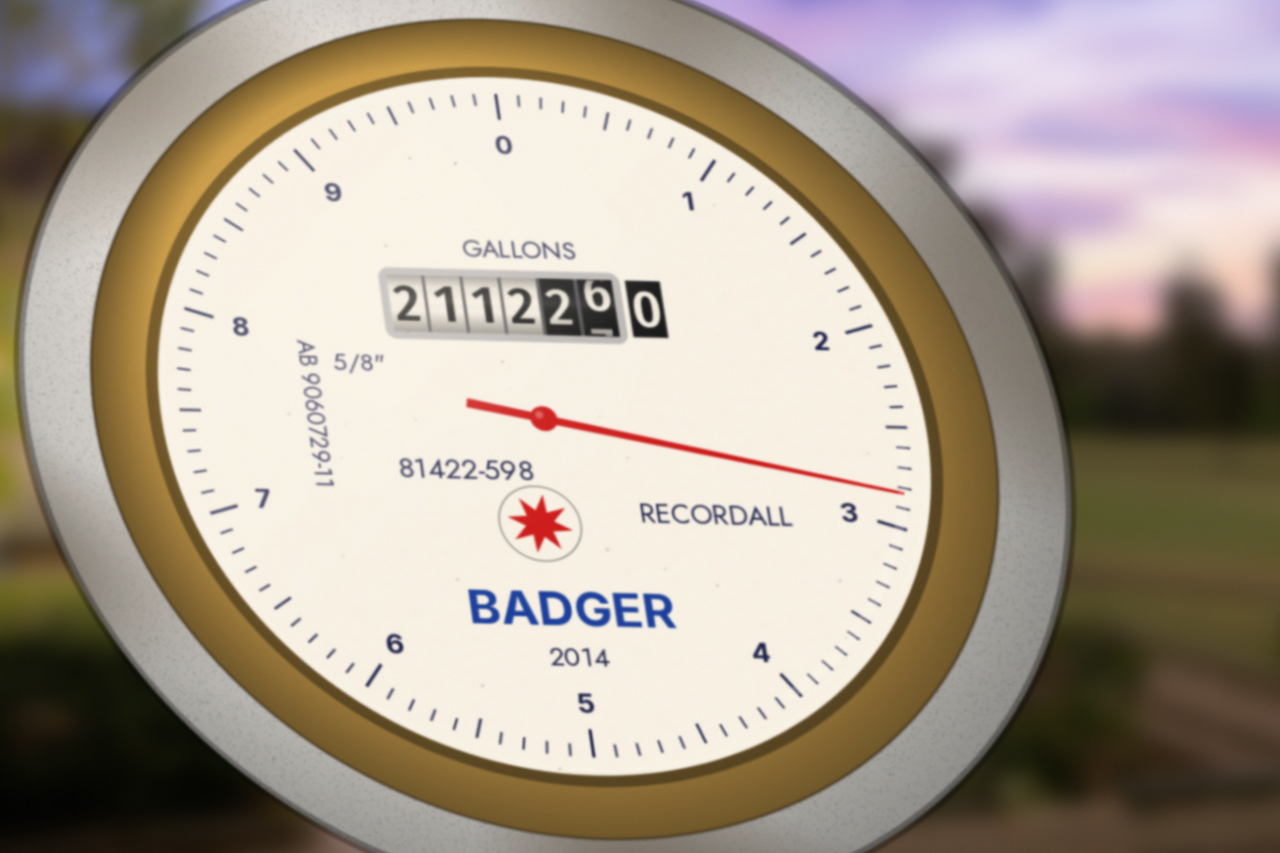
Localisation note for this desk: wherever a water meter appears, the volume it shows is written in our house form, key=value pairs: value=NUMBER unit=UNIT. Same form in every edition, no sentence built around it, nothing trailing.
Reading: value=2112262.8 unit=gal
